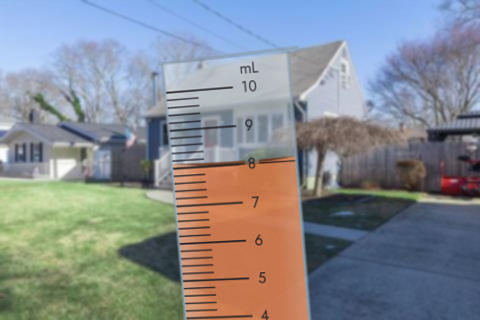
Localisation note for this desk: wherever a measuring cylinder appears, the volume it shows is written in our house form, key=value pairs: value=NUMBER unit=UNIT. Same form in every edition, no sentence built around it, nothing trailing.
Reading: value=8 unit=mL
